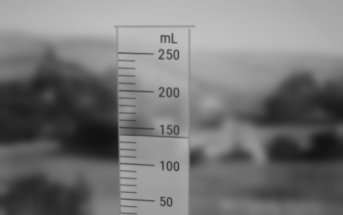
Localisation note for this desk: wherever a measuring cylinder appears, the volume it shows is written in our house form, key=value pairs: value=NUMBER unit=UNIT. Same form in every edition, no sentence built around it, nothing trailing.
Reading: value=140 unit=mL
